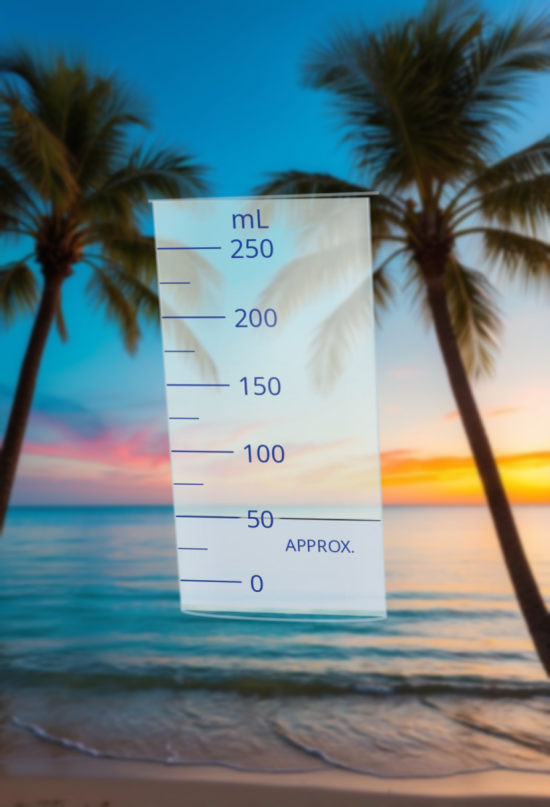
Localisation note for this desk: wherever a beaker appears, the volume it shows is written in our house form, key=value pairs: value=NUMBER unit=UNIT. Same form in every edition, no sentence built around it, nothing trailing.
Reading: value=50 unit=mL
